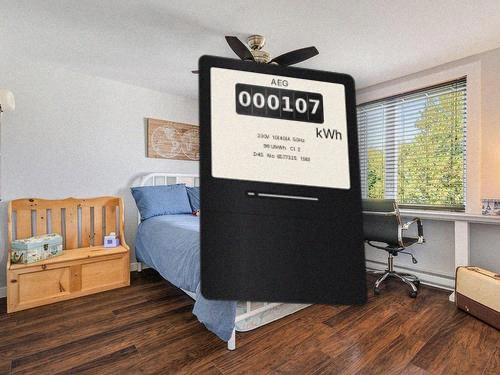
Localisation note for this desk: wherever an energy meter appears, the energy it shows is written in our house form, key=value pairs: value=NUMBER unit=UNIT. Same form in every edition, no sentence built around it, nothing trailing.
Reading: value=107 unit=kWh
